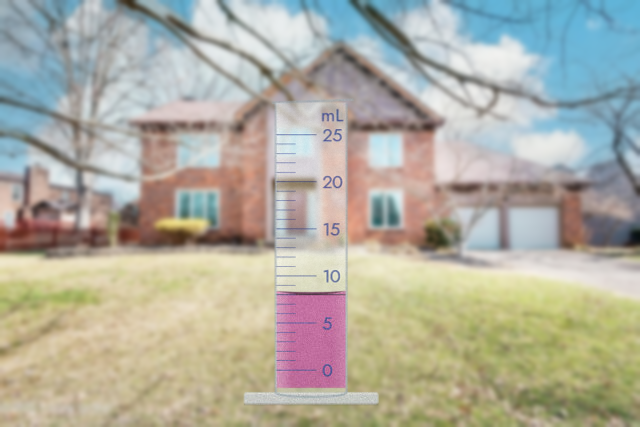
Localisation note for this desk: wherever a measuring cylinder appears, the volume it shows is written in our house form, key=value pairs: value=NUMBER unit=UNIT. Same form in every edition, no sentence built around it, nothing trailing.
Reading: value=8 unit=mL
